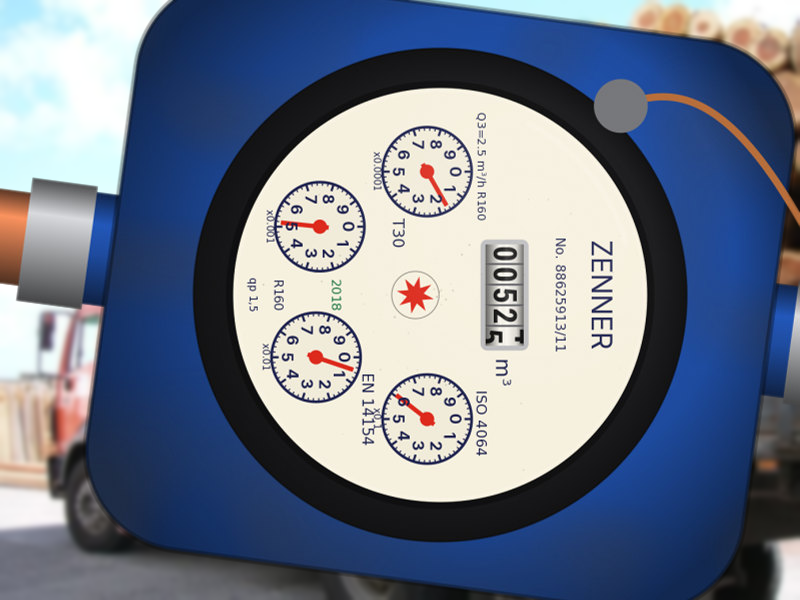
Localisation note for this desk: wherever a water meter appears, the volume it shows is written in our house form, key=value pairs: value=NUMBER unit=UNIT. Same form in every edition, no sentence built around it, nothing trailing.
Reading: value=524.6051 unit=m³
